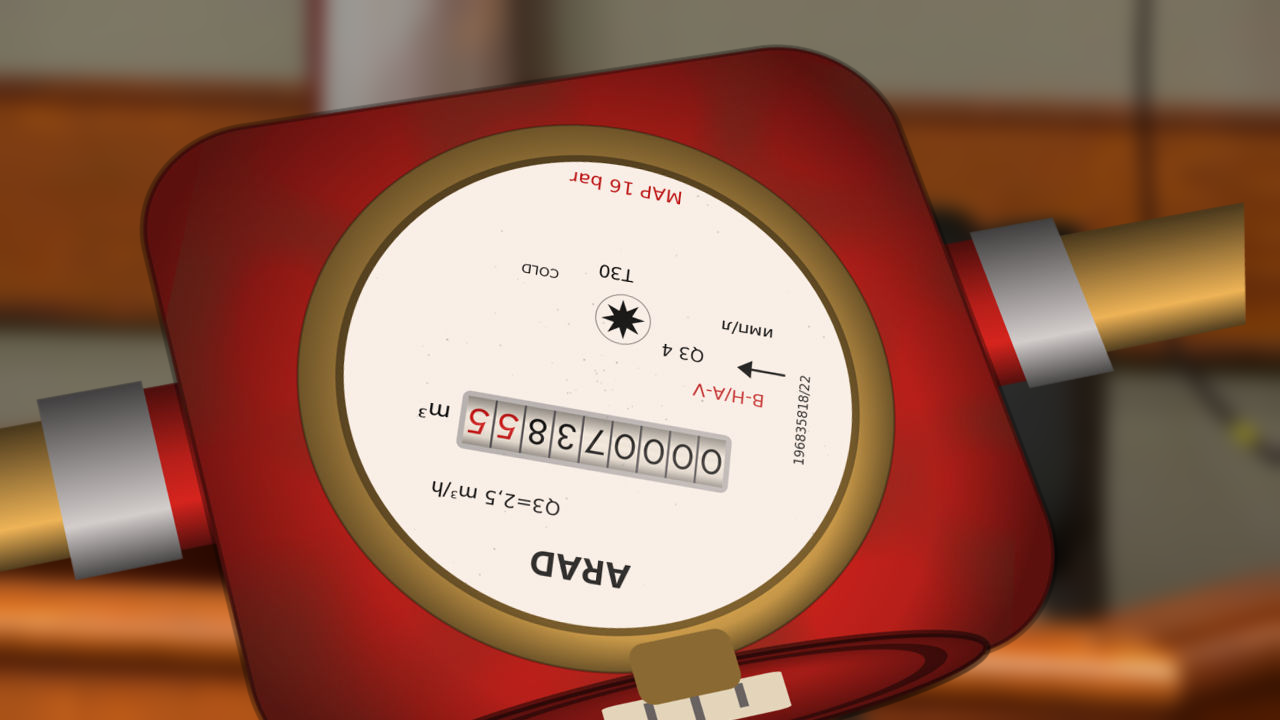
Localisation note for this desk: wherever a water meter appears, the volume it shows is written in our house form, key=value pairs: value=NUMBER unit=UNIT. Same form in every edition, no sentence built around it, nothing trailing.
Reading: value=738.55 unit=m³
